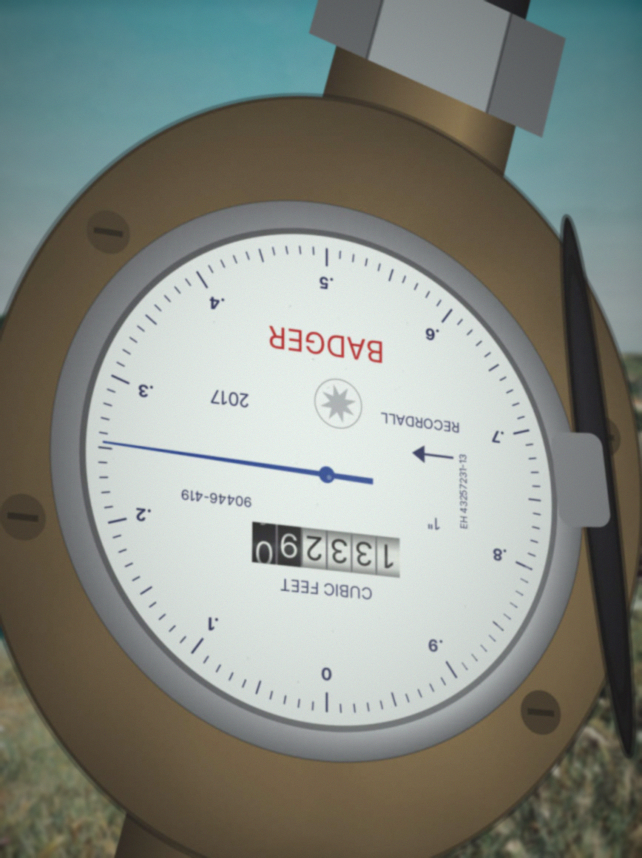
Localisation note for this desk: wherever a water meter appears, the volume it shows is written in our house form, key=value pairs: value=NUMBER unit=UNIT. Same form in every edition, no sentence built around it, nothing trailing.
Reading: value=133290.25 unit=ft³
